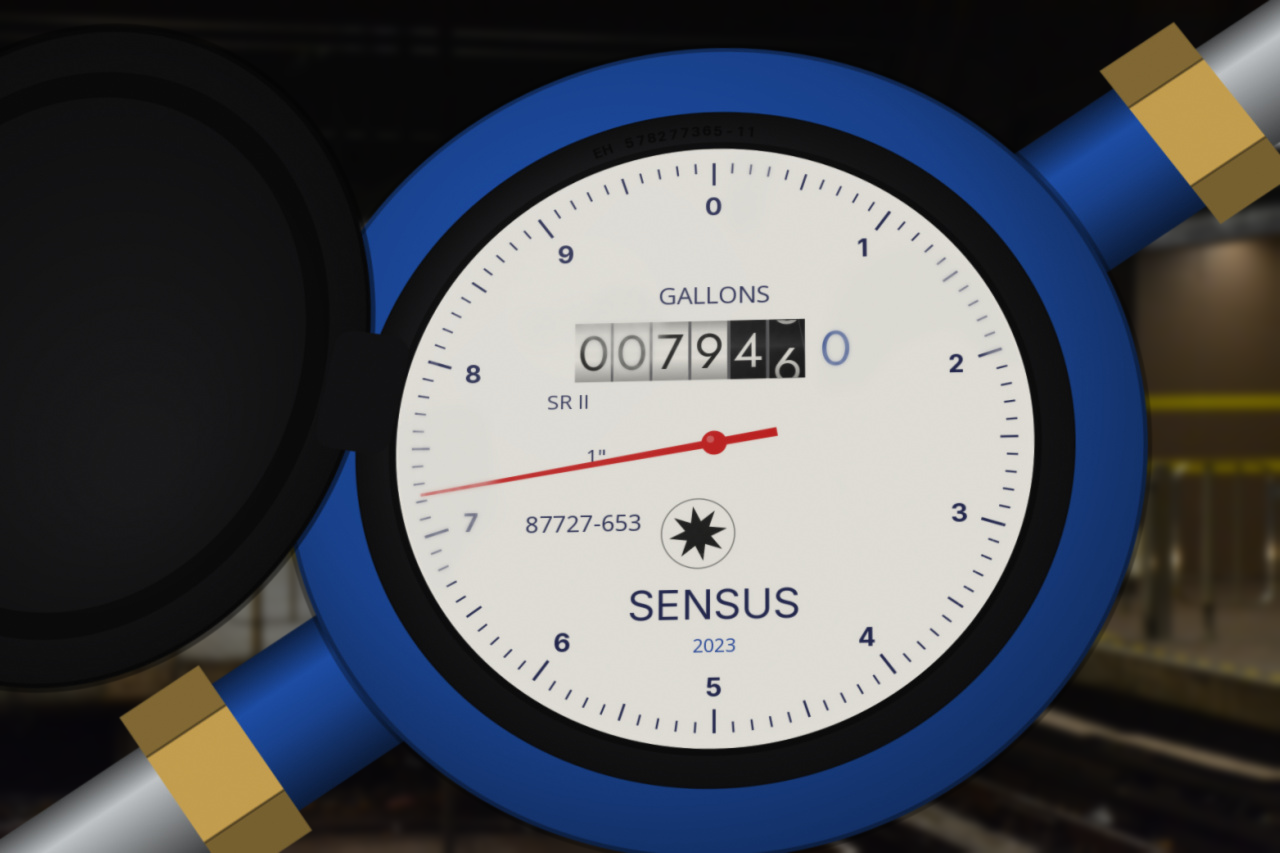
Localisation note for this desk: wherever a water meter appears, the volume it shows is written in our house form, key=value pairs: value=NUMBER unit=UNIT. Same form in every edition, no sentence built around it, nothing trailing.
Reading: value=79457.2 unit=gal
